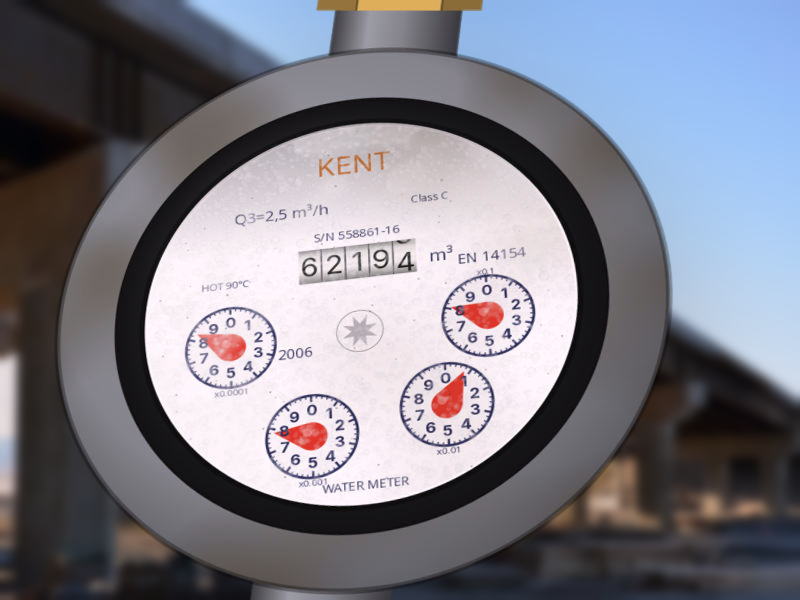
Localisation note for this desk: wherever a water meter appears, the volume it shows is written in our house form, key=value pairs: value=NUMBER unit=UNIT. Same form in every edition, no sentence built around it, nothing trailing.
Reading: value=62193.8078 unit=m³
